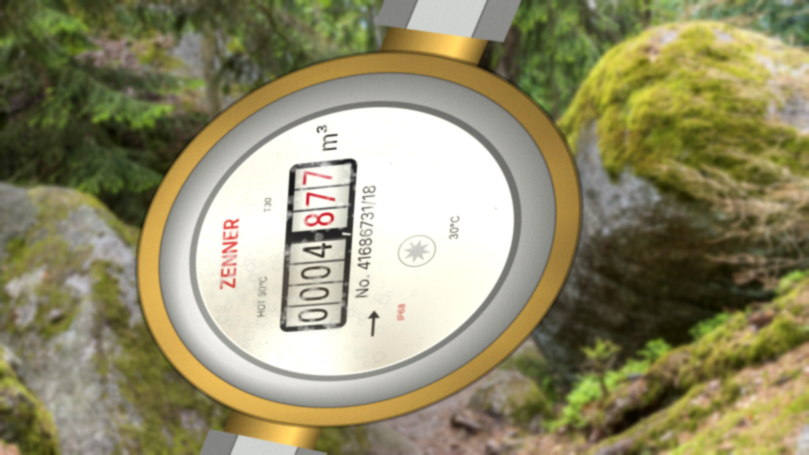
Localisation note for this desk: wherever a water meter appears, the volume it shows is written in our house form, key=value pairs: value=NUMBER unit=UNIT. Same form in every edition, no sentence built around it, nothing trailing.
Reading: value=4.877 unit=m³
